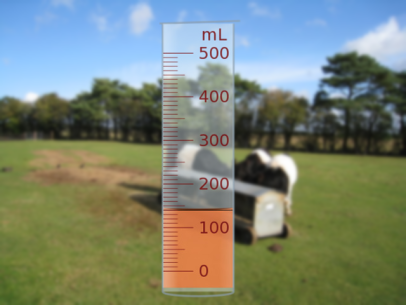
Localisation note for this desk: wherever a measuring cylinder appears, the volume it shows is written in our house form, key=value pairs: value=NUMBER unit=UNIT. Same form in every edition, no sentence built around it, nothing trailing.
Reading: value=140 unit=mL
